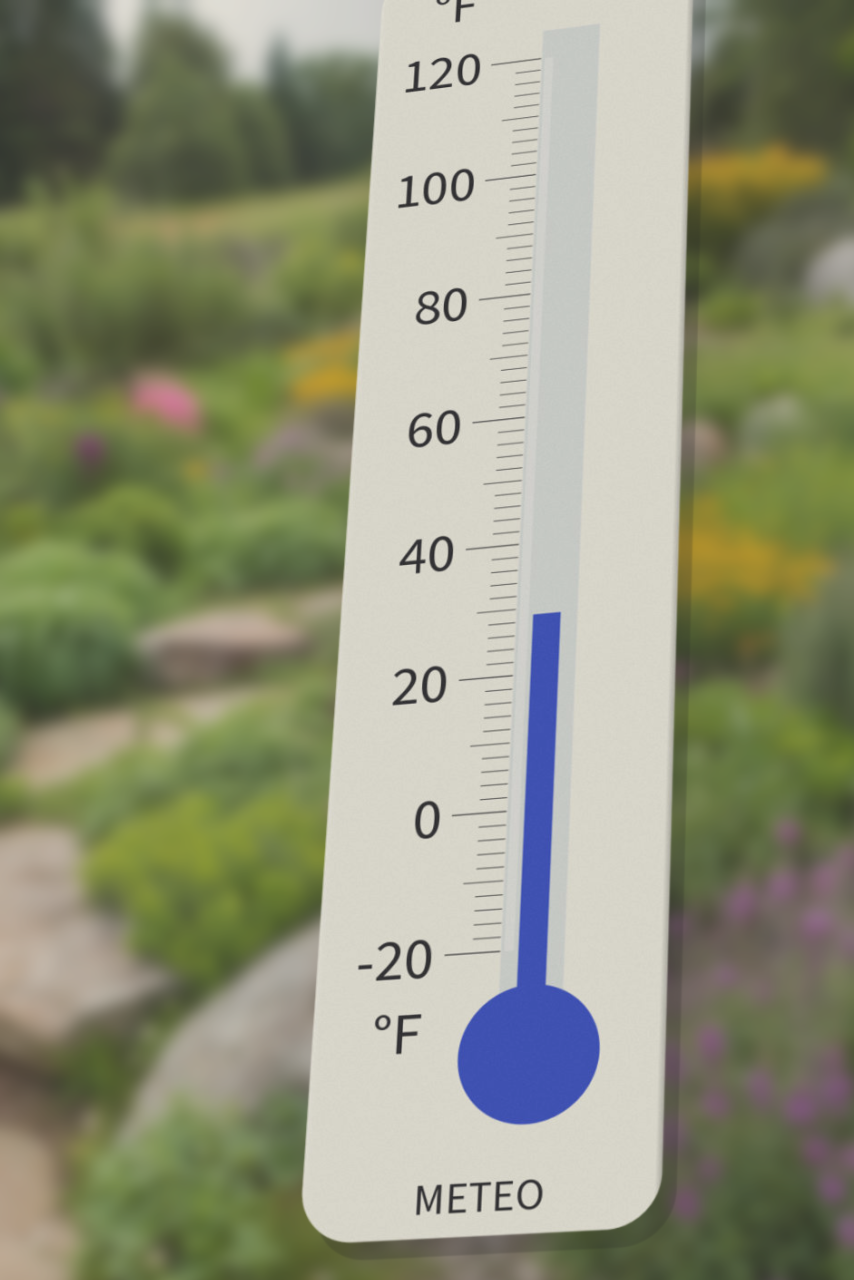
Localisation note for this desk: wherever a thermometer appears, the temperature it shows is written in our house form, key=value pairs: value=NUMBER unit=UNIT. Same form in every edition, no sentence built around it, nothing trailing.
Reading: value=29 unit=°F
